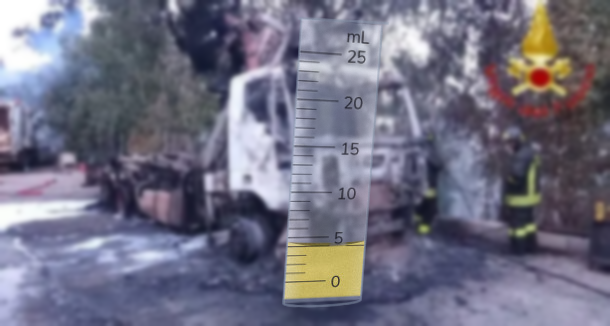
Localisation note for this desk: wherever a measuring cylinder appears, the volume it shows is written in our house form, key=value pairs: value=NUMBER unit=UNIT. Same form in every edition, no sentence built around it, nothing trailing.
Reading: value=4 unit=mL
